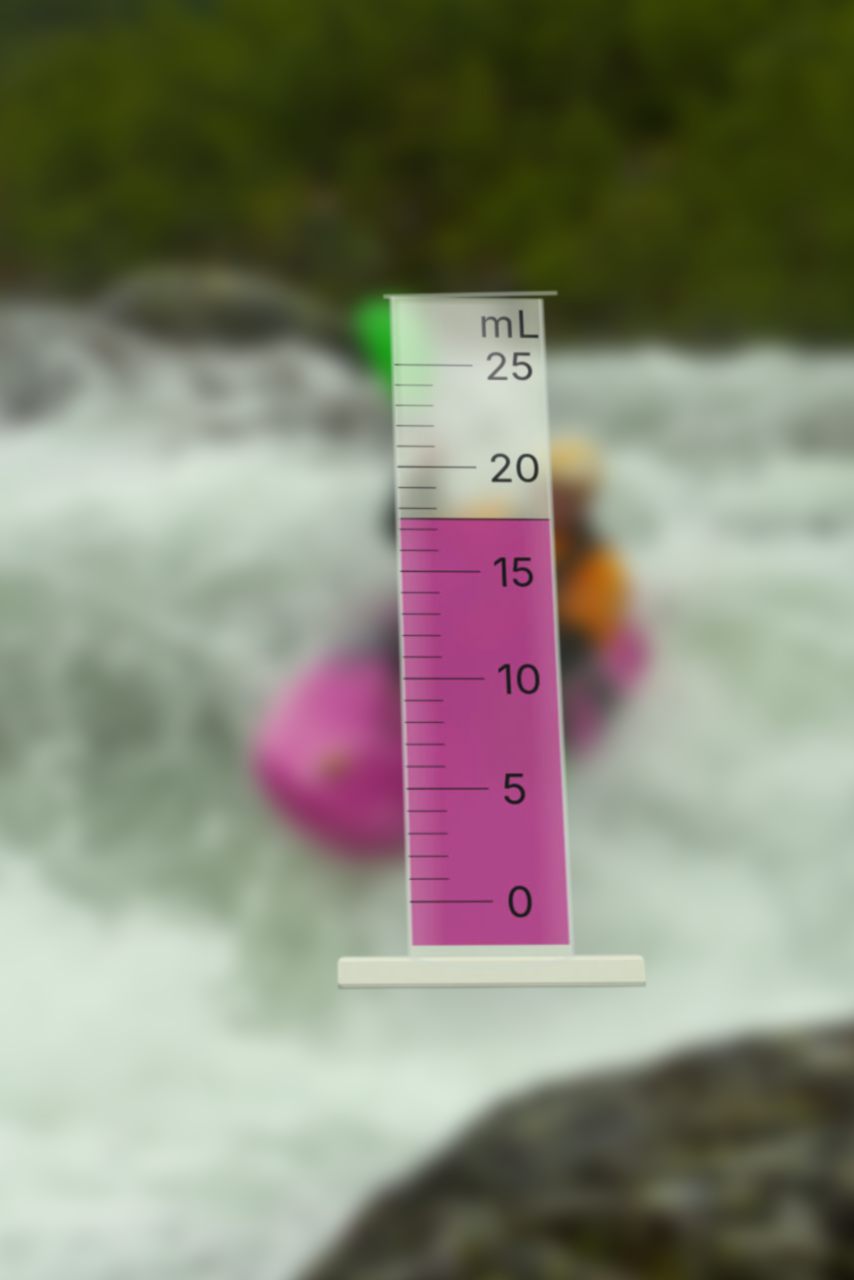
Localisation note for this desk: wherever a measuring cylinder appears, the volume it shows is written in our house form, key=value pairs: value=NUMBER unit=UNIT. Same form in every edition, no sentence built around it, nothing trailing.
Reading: value=17.5 unit=mL
